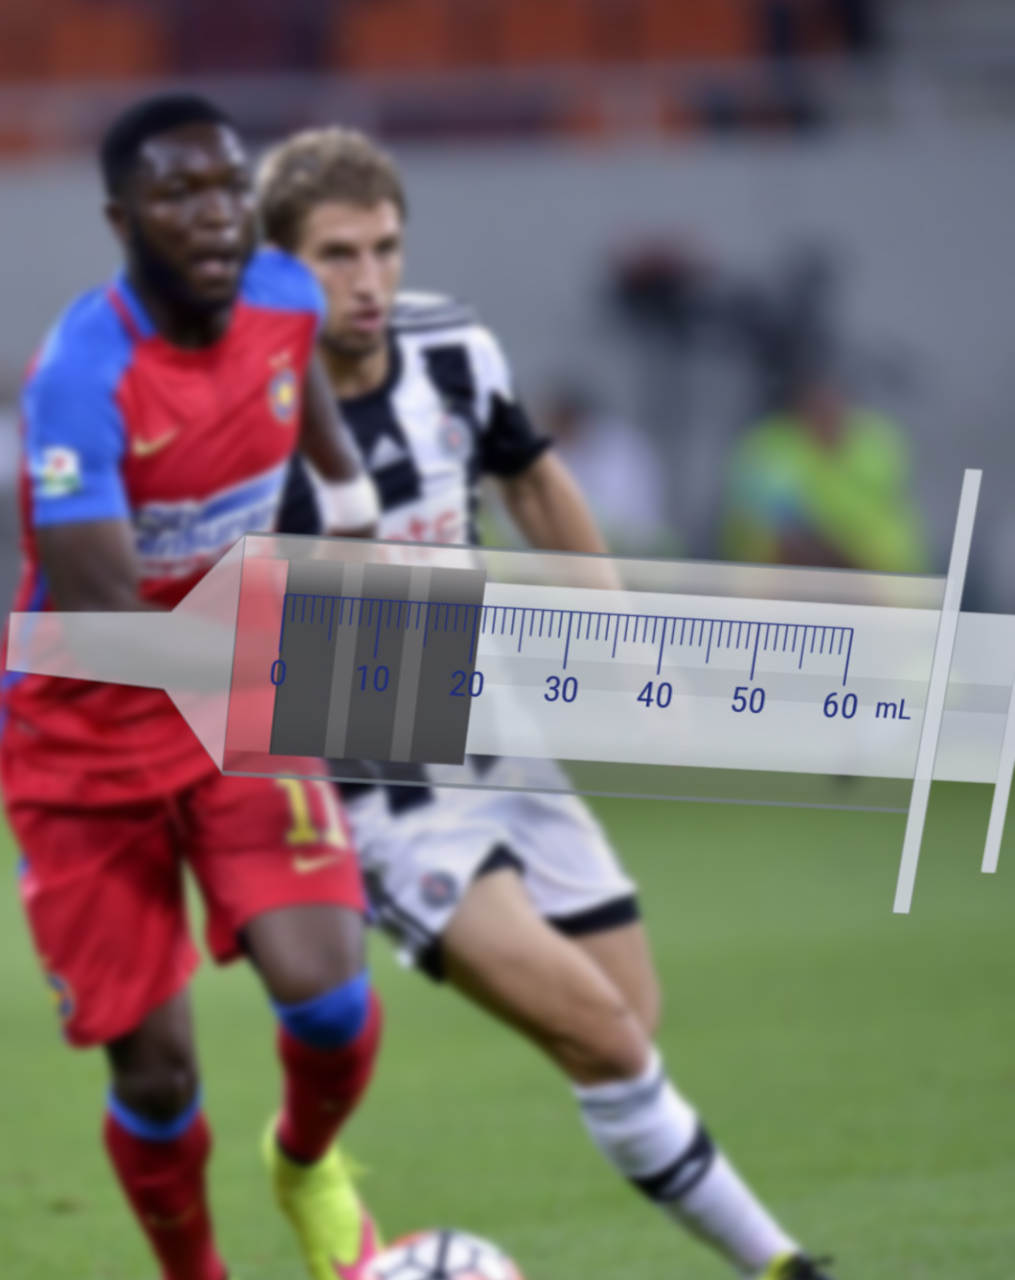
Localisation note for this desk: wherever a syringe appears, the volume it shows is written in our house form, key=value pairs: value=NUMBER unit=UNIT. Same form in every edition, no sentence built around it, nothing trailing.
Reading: value=0 unit=mL
